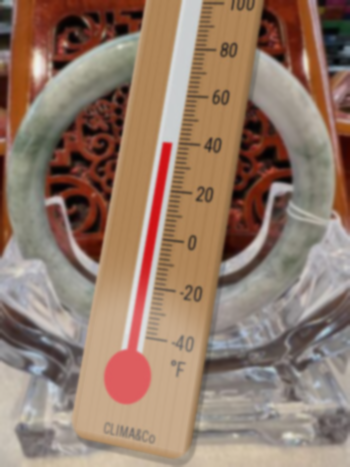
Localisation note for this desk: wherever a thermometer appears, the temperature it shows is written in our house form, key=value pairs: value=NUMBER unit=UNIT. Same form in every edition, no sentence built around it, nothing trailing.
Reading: value=40 unit=°F
